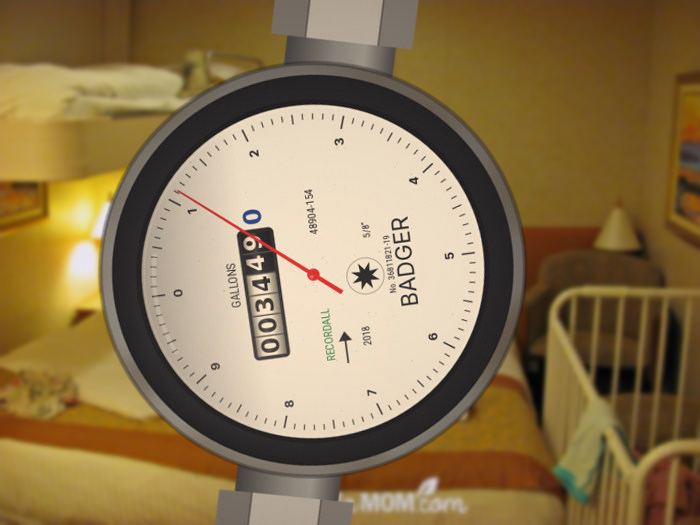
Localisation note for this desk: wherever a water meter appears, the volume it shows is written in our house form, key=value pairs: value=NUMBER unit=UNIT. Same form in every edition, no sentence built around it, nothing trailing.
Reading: value=34491.1 unit=gal
